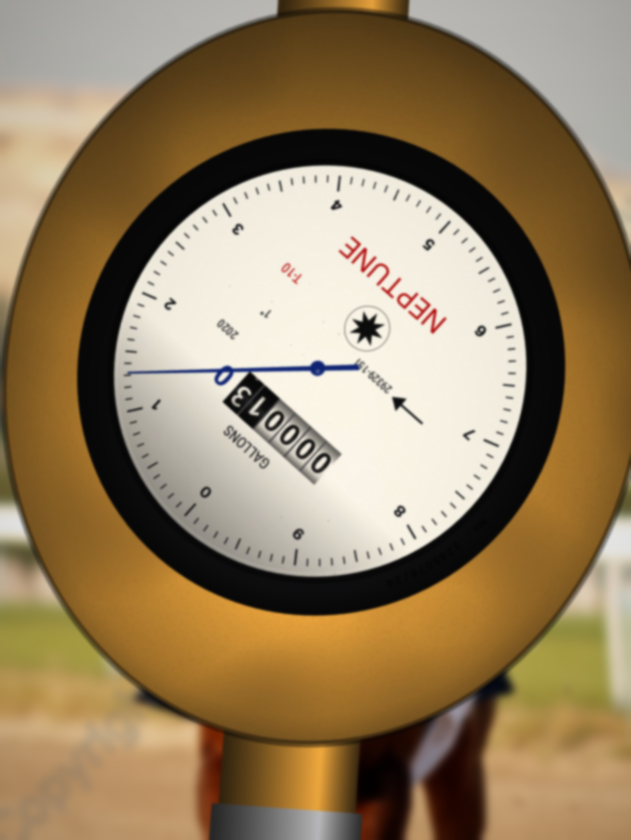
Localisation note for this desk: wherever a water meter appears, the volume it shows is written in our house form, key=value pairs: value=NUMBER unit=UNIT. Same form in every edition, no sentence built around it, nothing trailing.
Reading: value=131.3 unit=gal
